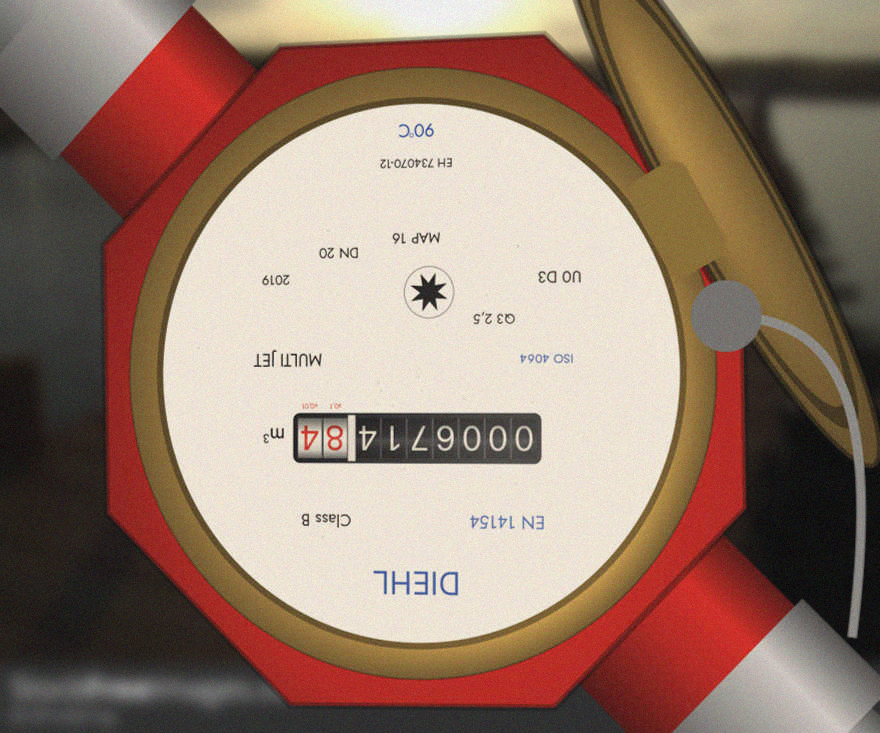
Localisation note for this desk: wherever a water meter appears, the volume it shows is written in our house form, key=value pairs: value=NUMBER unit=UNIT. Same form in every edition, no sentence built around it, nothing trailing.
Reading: value=6714.84 unit=m³
